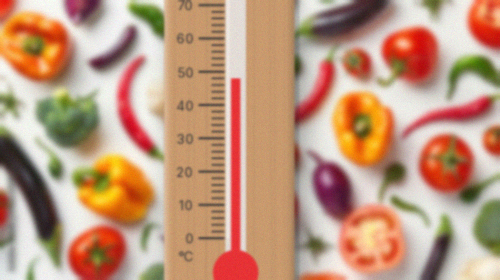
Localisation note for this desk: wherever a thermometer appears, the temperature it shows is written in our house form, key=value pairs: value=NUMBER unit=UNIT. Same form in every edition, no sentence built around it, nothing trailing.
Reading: value=48 unit=°C
